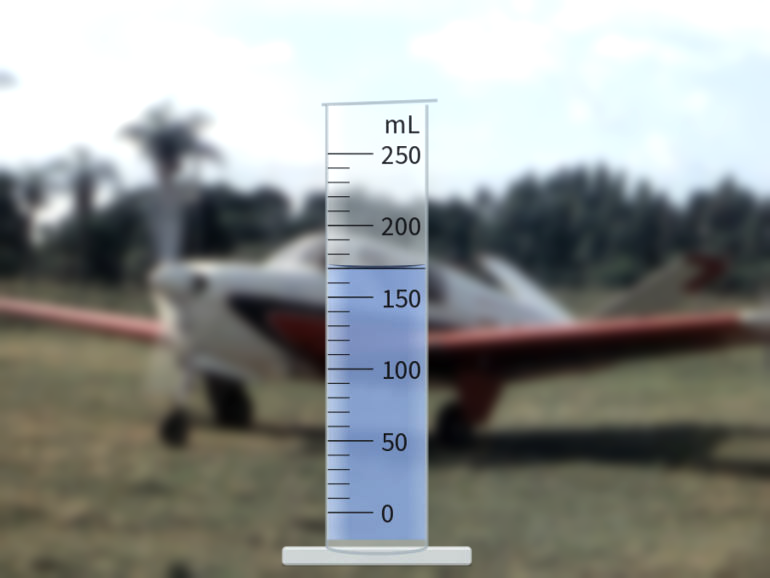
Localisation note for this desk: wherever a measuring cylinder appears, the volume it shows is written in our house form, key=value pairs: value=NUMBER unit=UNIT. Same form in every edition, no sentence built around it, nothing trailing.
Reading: value=170 unit=mL
